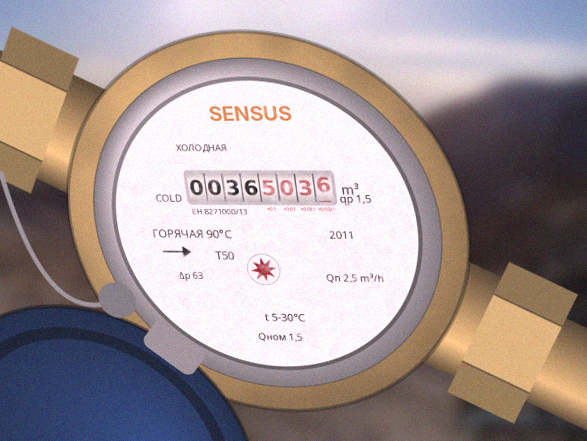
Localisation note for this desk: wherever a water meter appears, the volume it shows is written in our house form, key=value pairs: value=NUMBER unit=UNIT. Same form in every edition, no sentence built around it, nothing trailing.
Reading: value=36.5036 unit=m³
